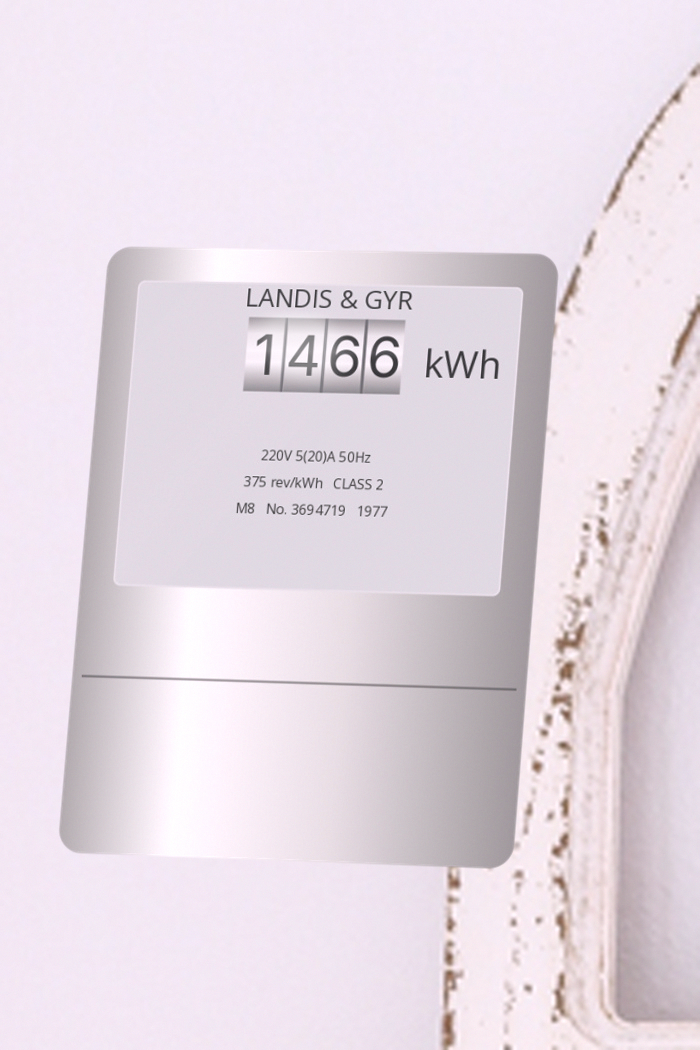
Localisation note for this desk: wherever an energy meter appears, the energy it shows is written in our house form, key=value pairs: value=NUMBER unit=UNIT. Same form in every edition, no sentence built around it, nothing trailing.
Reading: value=1466 unit=kWh
